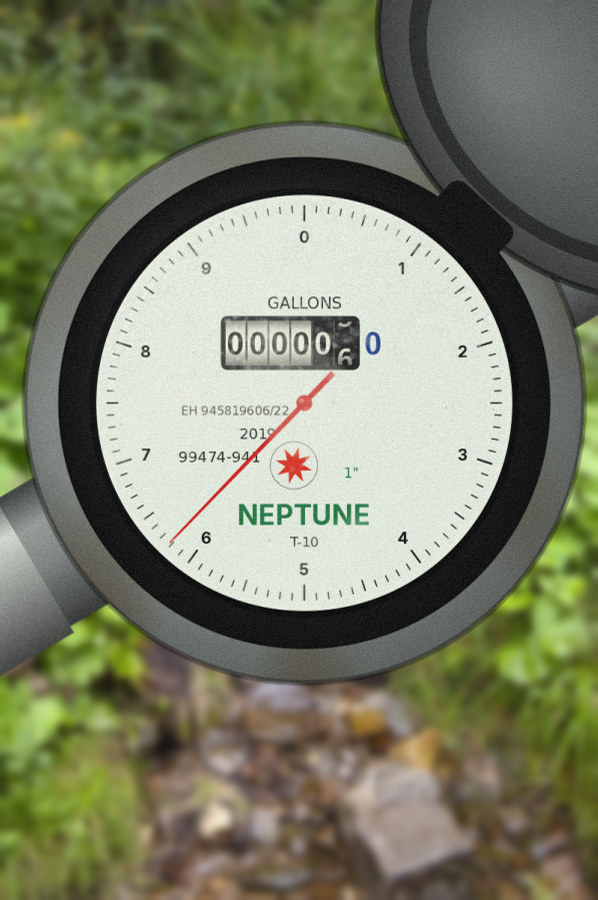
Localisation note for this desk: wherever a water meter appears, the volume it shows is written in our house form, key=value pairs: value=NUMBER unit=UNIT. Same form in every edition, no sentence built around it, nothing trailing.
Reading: value=56.2 unit=gal
